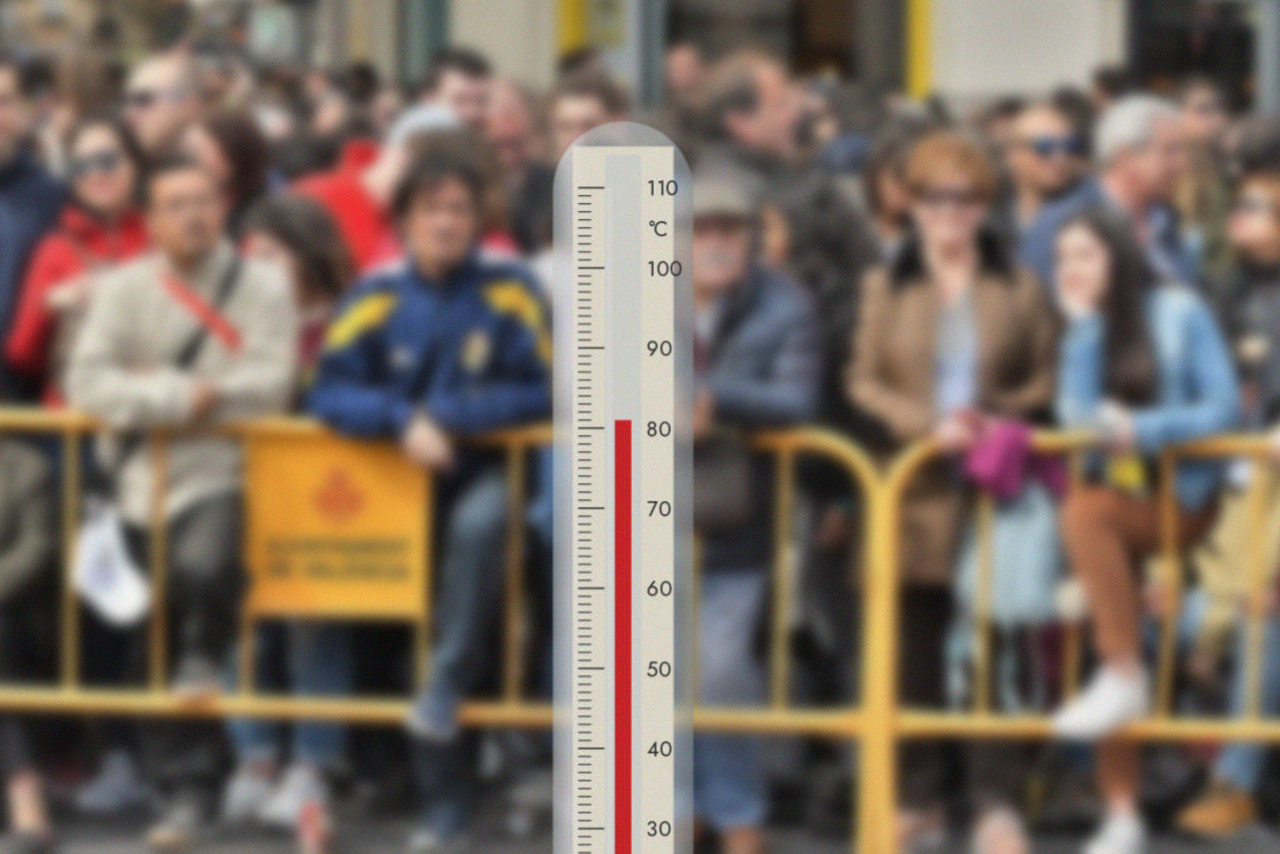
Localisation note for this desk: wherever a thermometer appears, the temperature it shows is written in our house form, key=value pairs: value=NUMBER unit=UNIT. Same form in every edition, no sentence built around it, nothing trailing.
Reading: value=81 unit=°C
